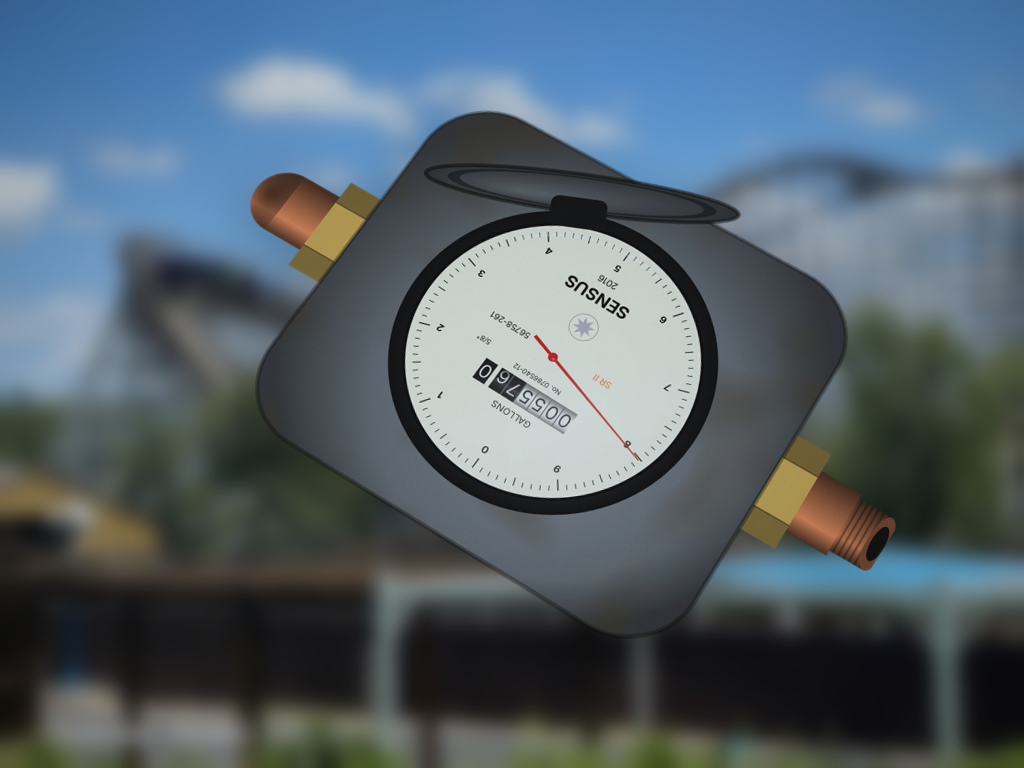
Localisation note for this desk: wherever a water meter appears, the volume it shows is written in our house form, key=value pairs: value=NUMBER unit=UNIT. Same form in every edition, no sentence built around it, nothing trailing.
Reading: value=55758.0 unit=gal
